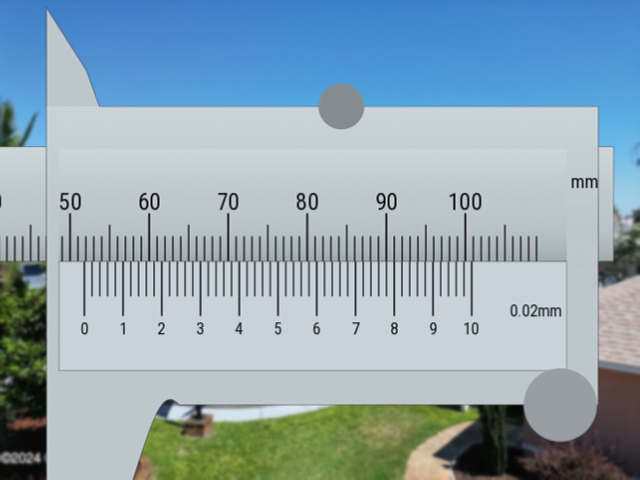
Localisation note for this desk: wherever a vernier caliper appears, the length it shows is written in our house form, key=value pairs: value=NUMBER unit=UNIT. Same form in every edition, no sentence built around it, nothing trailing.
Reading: value=51.8 unit=mm
